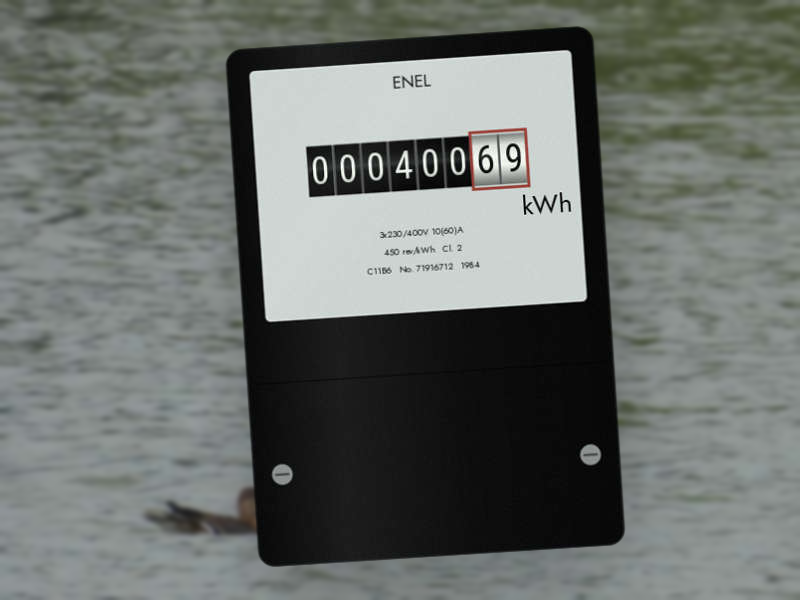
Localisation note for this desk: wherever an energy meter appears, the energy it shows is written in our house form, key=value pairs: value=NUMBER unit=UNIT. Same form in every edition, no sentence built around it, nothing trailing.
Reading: value=400.69 unit=kWh
